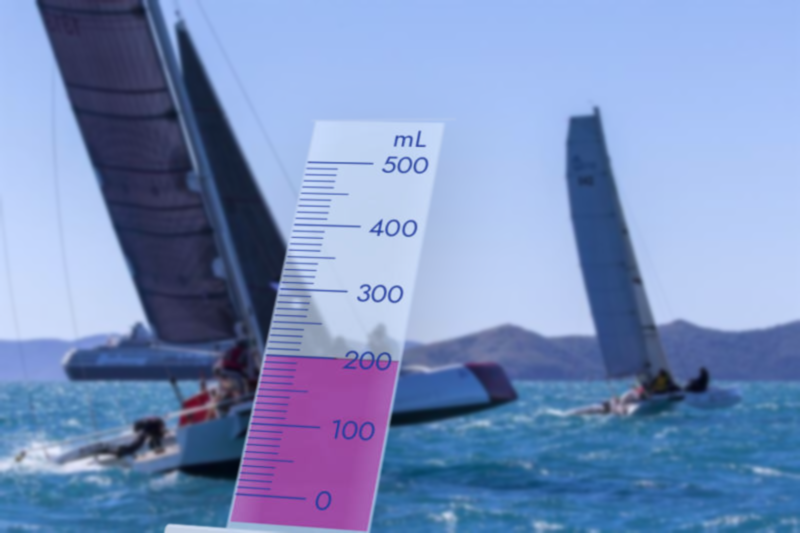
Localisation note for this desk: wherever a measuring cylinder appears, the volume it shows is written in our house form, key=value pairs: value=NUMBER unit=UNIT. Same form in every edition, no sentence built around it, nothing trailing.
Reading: value=200 unit=mL
